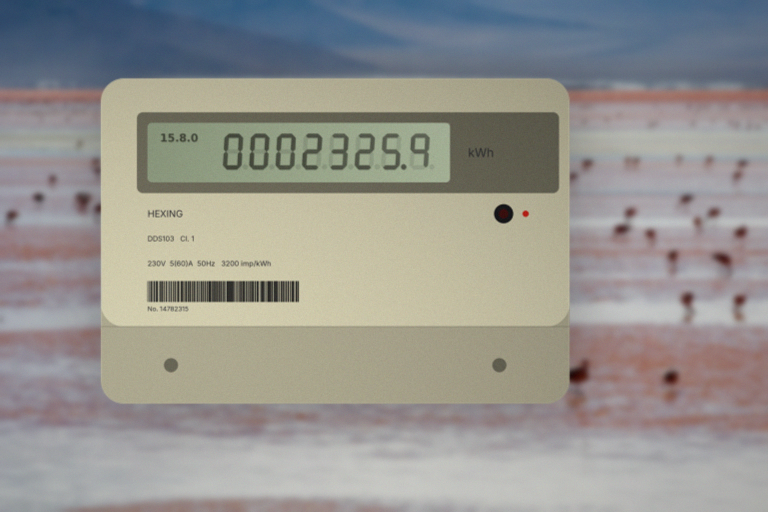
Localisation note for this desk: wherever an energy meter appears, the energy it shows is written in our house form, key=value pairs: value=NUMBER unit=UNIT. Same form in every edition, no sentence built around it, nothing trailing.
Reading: value=2325.9 unit=kWh
